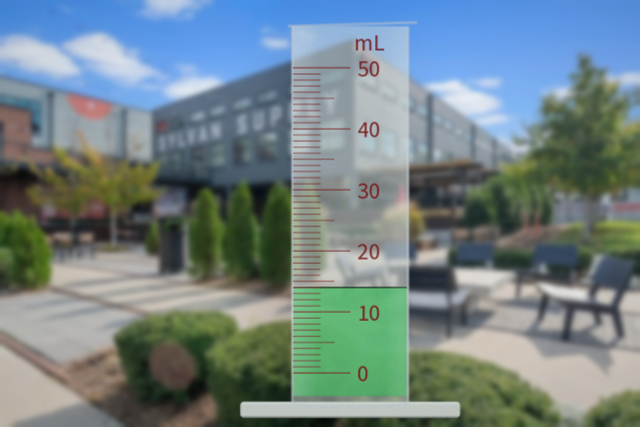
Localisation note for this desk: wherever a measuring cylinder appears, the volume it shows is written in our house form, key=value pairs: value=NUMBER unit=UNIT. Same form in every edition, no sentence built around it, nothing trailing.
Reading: value=14 unit=mL
